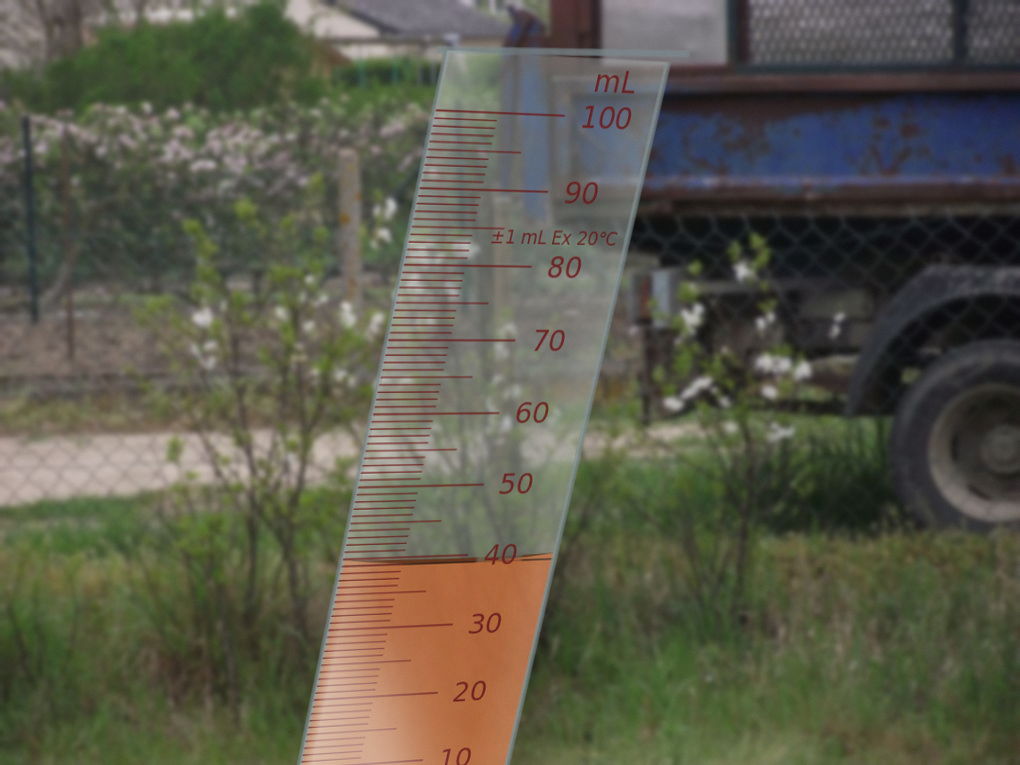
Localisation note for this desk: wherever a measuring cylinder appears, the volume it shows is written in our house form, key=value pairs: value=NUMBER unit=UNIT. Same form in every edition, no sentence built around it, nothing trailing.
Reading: value=39 unit=mL
